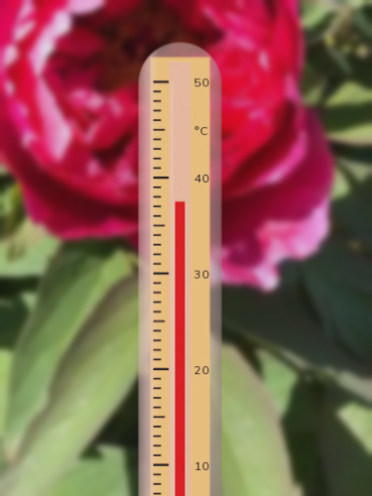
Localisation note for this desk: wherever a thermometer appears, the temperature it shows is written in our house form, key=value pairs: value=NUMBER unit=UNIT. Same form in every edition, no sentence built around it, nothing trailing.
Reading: value=37.5 unit=°C
